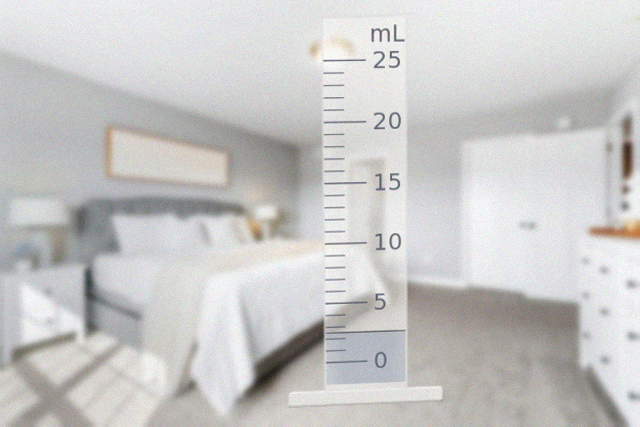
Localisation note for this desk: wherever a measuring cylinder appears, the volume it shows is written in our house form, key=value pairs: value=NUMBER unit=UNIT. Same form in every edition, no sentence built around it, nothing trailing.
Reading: value=2.5 unit=mL
